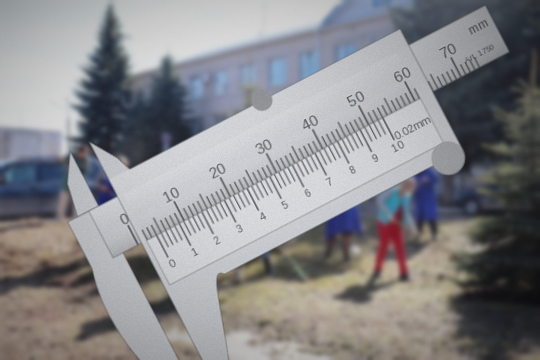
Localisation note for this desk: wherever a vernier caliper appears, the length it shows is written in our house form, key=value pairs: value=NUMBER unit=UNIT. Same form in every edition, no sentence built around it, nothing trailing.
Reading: value=4.0 unit=mm
